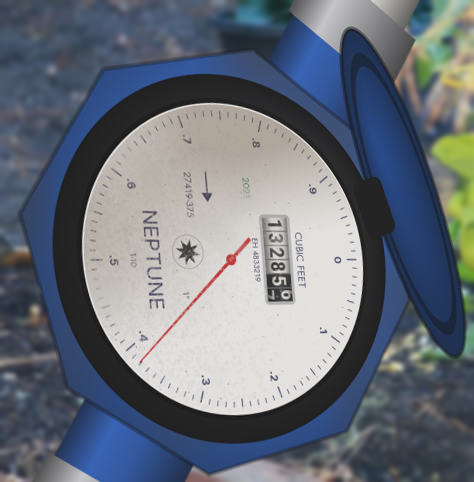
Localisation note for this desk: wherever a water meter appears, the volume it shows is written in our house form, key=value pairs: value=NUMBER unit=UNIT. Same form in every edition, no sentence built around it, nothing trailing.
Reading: value=132856.38 unit=ft³
